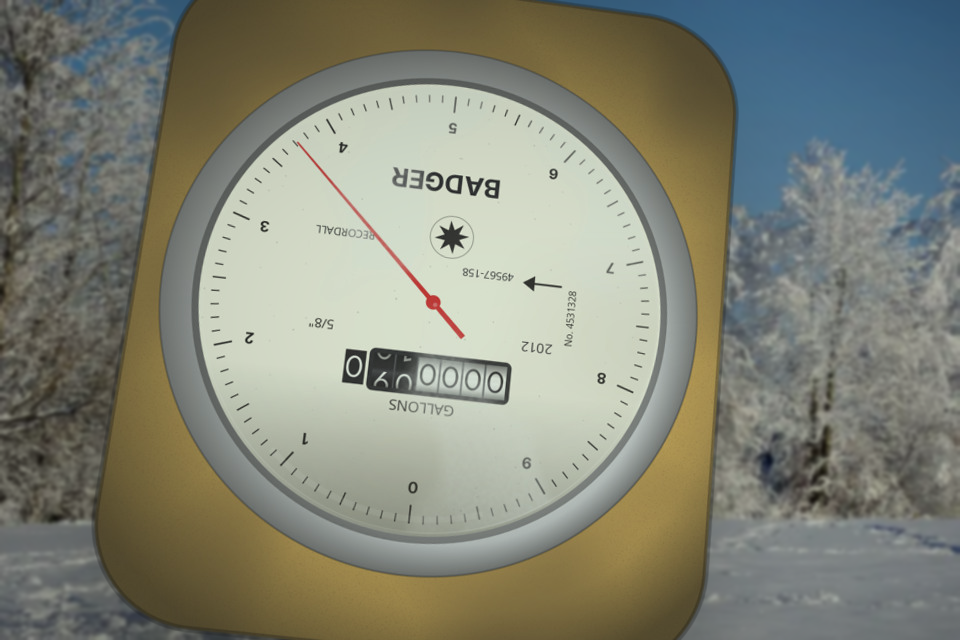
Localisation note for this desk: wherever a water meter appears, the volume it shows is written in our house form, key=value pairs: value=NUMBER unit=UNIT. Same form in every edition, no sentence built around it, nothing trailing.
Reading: value=93.7 unit=gal
